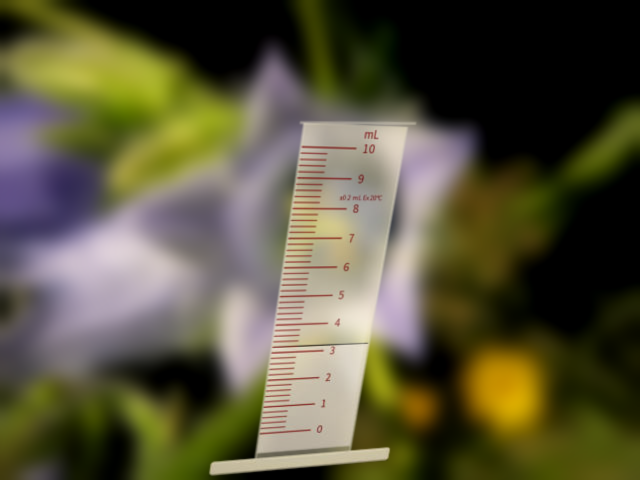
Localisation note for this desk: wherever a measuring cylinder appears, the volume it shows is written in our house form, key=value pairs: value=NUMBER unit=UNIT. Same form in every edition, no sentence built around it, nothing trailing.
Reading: value=3.2 unit=mL
